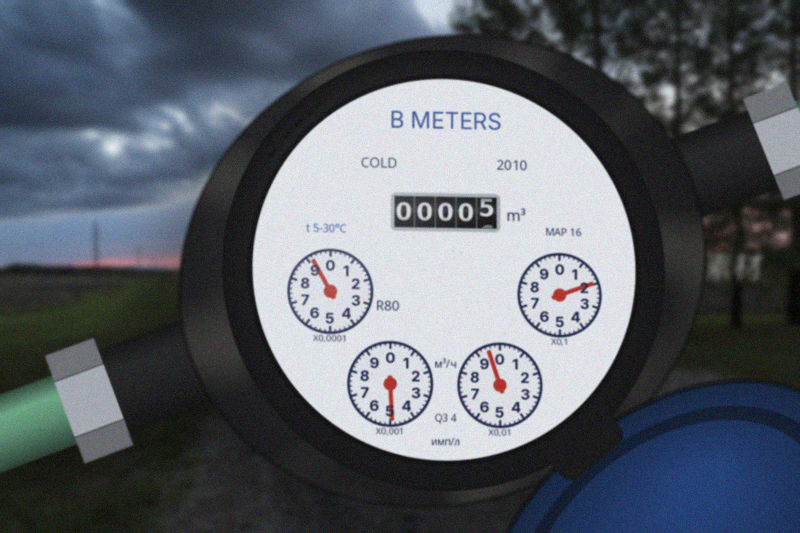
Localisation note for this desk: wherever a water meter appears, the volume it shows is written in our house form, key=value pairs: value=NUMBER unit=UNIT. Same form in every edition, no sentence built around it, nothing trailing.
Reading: value=5.1949 unit=m³
